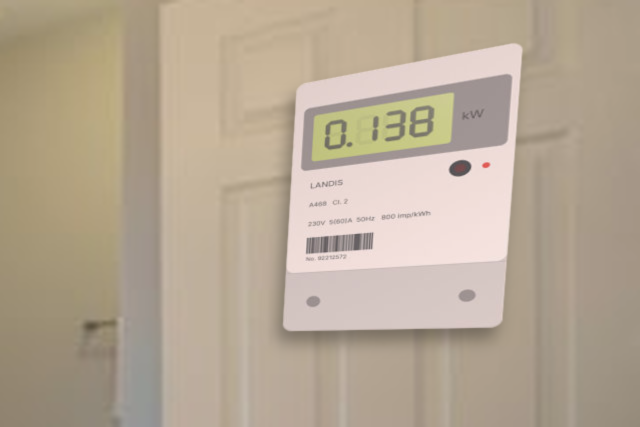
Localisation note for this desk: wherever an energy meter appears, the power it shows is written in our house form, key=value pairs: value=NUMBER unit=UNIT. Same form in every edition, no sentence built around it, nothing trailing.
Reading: value=0.138 unit=kW
